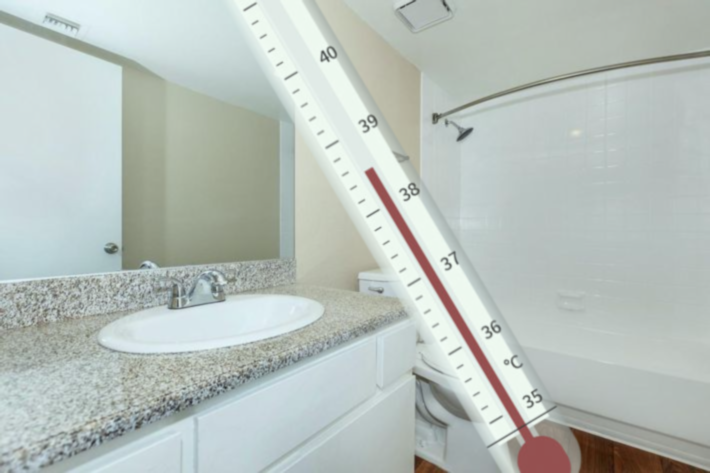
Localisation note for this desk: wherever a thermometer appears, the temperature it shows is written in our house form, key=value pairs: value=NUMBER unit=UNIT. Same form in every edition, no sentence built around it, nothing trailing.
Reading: value=38.5 unit=°C
